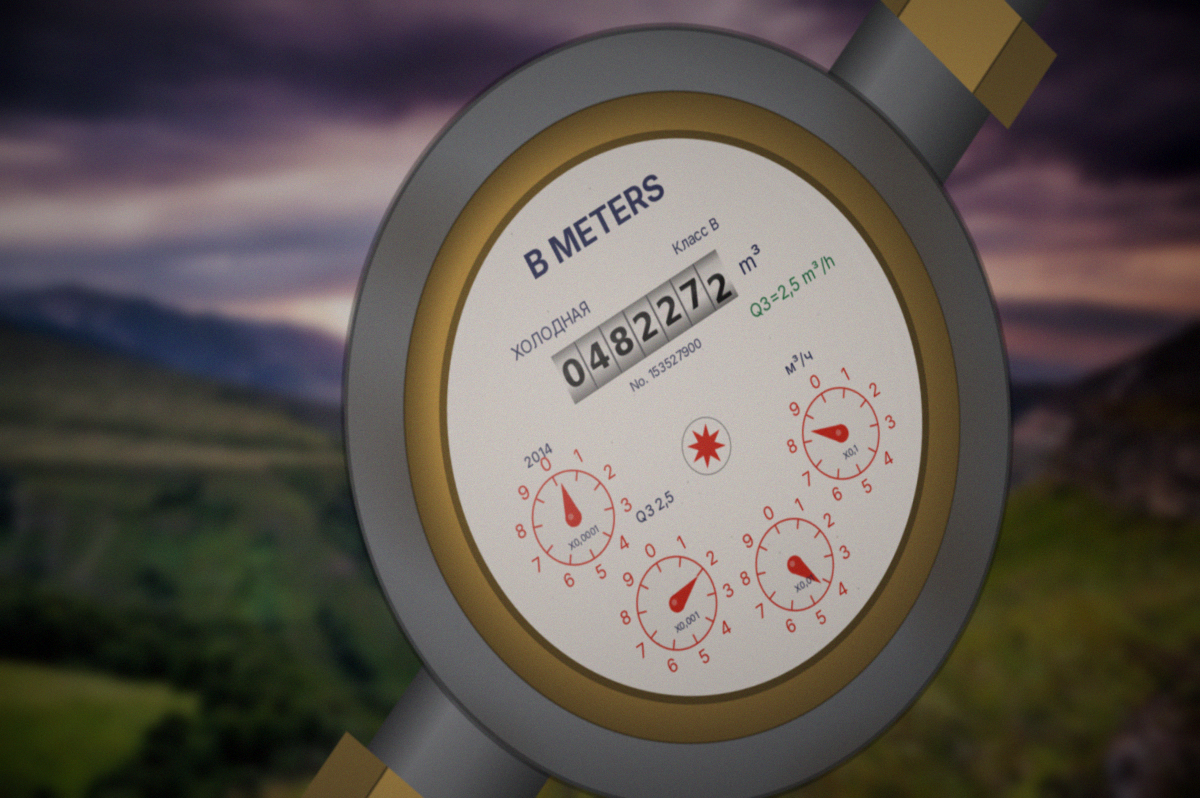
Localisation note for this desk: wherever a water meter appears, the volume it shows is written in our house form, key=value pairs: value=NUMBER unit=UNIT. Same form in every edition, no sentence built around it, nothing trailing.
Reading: value=482271.8420 unit=m³
